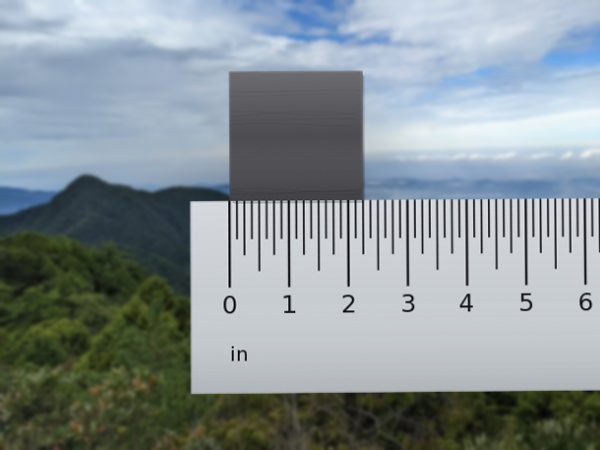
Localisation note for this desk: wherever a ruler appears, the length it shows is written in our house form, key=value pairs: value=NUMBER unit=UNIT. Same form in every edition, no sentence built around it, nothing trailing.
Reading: value=2.25 unit=in
